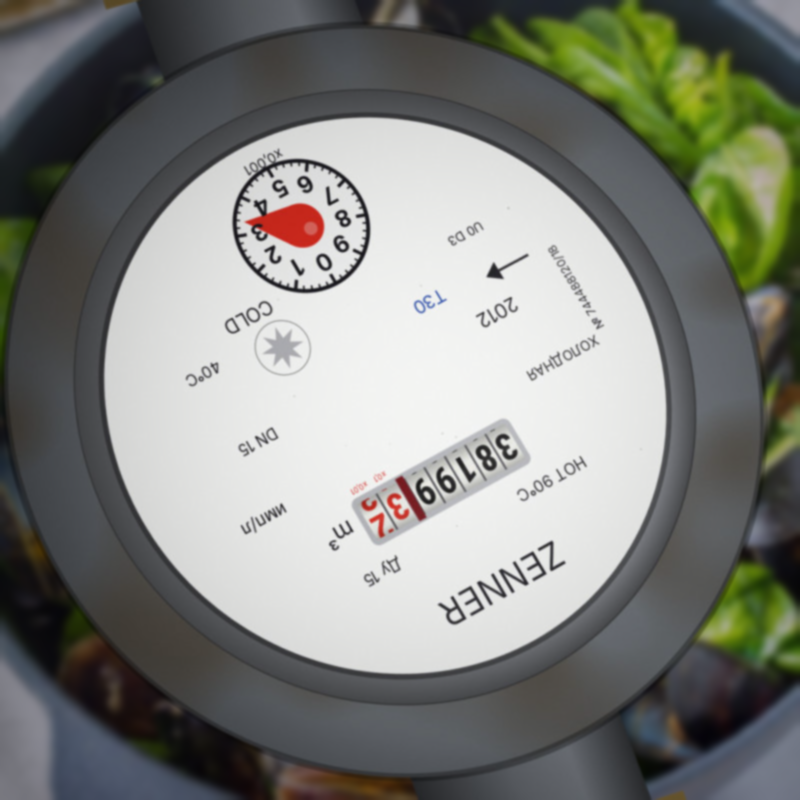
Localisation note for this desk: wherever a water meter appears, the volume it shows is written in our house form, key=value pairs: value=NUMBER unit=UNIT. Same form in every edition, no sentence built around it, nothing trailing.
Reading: value=38199.323 unit=m³
